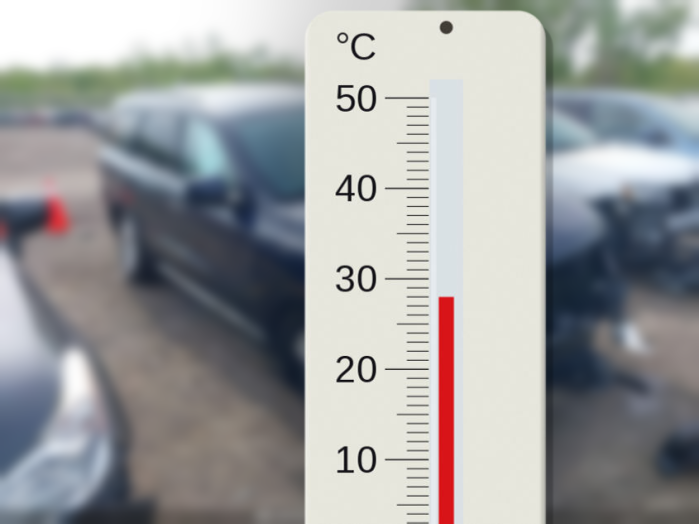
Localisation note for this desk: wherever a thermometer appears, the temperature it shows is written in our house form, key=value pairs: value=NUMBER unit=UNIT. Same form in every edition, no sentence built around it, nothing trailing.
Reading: value=28 unit=°C
